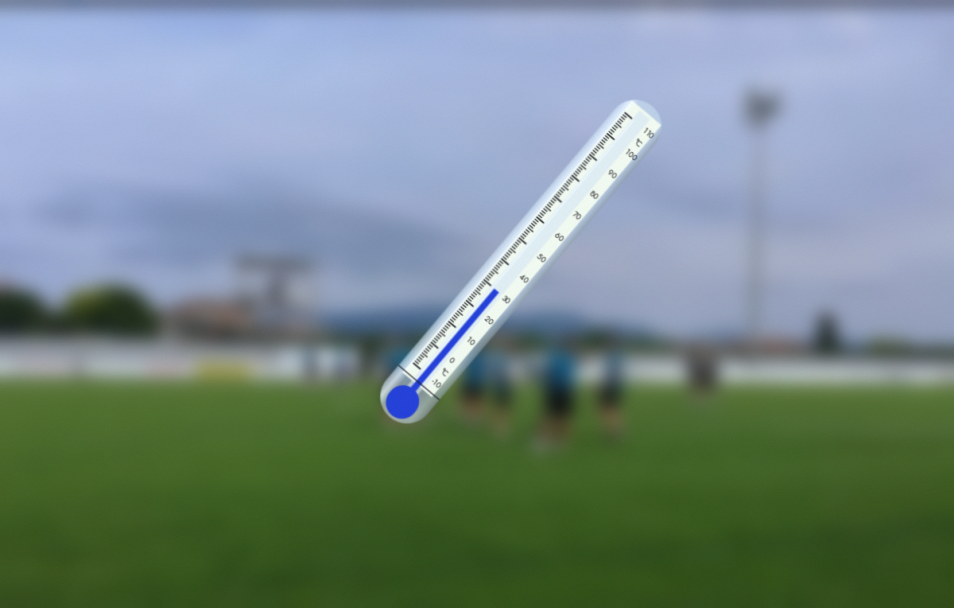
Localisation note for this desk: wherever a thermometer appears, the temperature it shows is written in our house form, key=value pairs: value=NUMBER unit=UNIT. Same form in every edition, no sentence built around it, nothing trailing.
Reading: value=30 unit=°C
